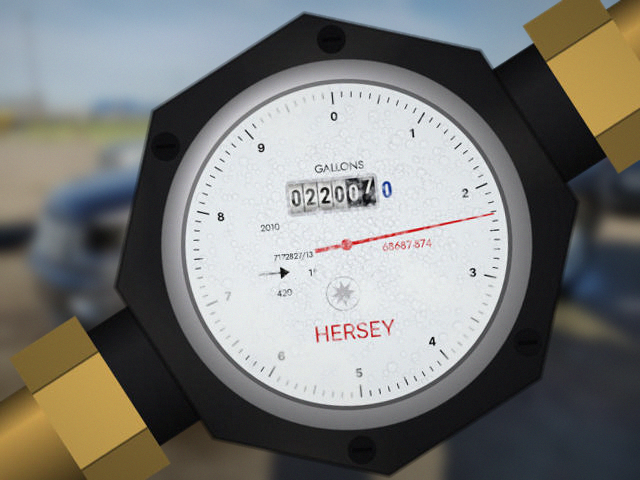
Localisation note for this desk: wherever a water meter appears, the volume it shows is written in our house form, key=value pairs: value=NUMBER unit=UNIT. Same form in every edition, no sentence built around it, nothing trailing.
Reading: value=220072.3 unit=gal
